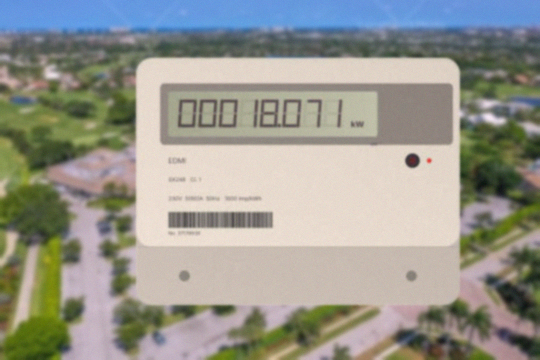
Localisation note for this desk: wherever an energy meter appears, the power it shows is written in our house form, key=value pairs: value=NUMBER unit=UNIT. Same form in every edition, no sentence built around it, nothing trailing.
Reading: value=18.071 unit=kW
